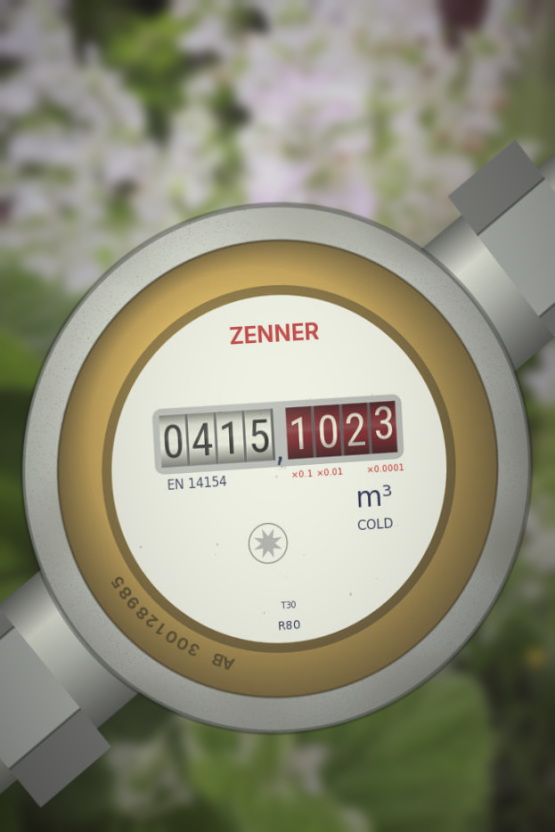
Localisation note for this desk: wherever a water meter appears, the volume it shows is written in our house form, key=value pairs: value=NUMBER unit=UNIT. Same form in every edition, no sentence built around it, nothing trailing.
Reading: value=415.1023 unit=m³
